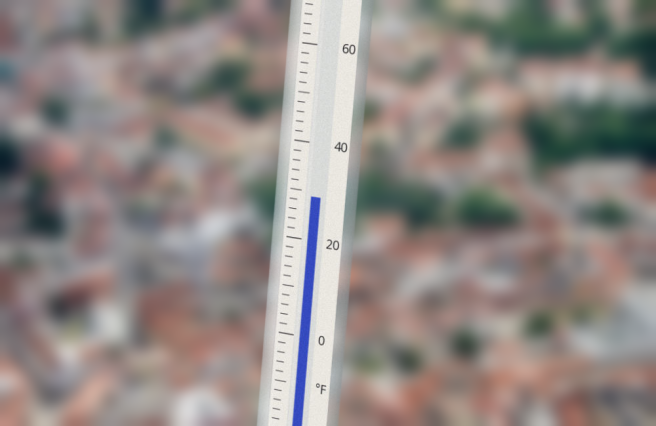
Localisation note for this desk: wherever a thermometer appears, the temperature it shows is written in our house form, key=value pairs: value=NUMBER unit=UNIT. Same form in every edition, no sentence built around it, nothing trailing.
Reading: value=29 unit=°F
